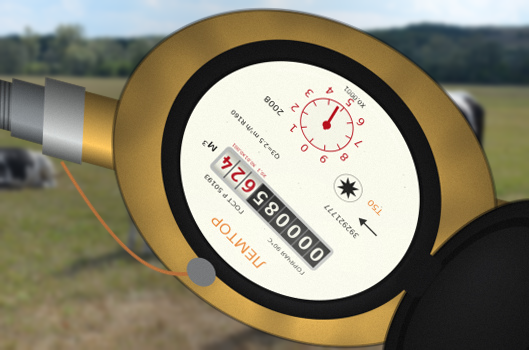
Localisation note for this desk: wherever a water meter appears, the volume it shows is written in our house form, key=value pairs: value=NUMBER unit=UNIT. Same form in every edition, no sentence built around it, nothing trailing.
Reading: value=85.6244 unit=m³
